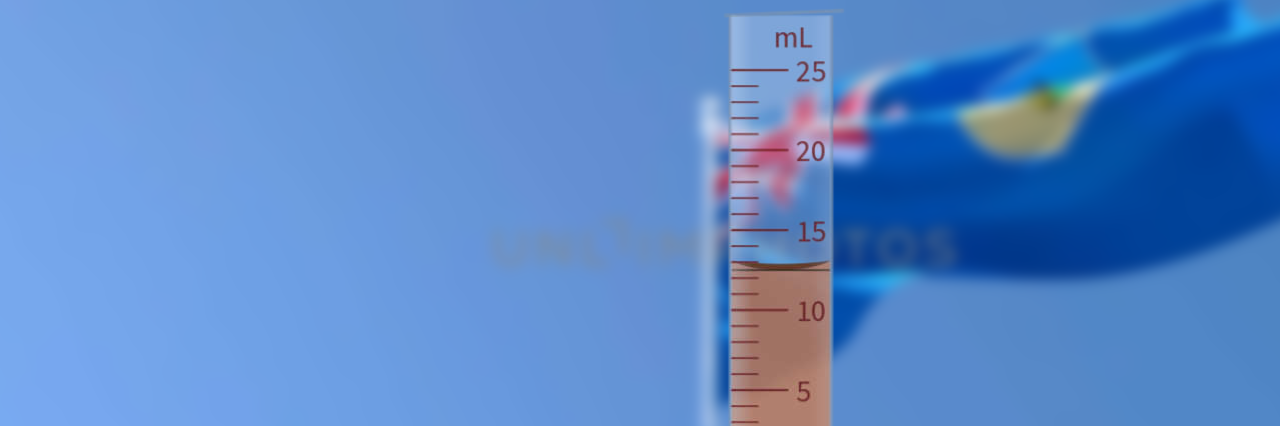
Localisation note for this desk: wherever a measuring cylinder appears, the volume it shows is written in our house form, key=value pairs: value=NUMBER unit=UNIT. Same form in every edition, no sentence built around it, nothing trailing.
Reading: value=12.5 unit=mL
